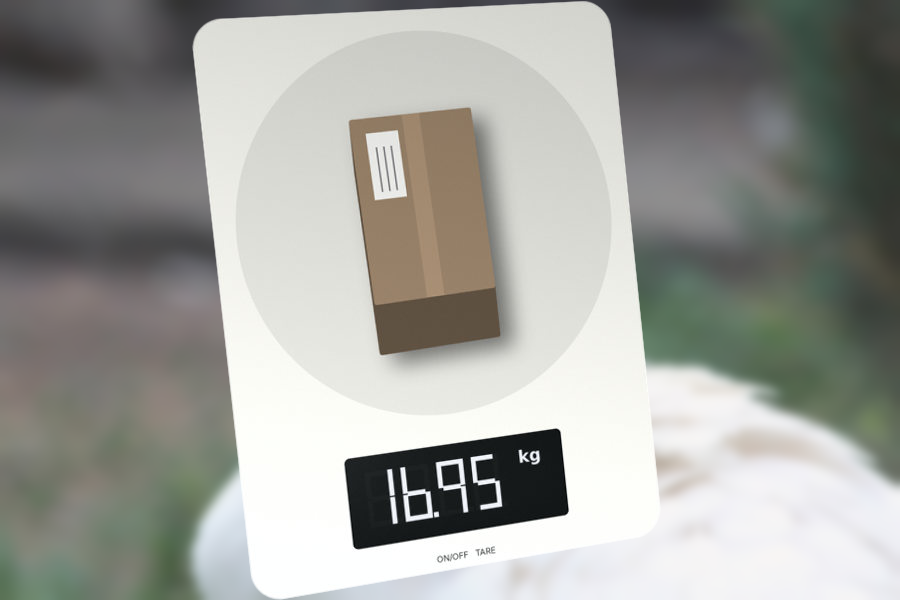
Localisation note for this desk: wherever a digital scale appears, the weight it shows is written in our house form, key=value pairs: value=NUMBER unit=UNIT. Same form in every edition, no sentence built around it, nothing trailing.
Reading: value=16.95 unit=kg
